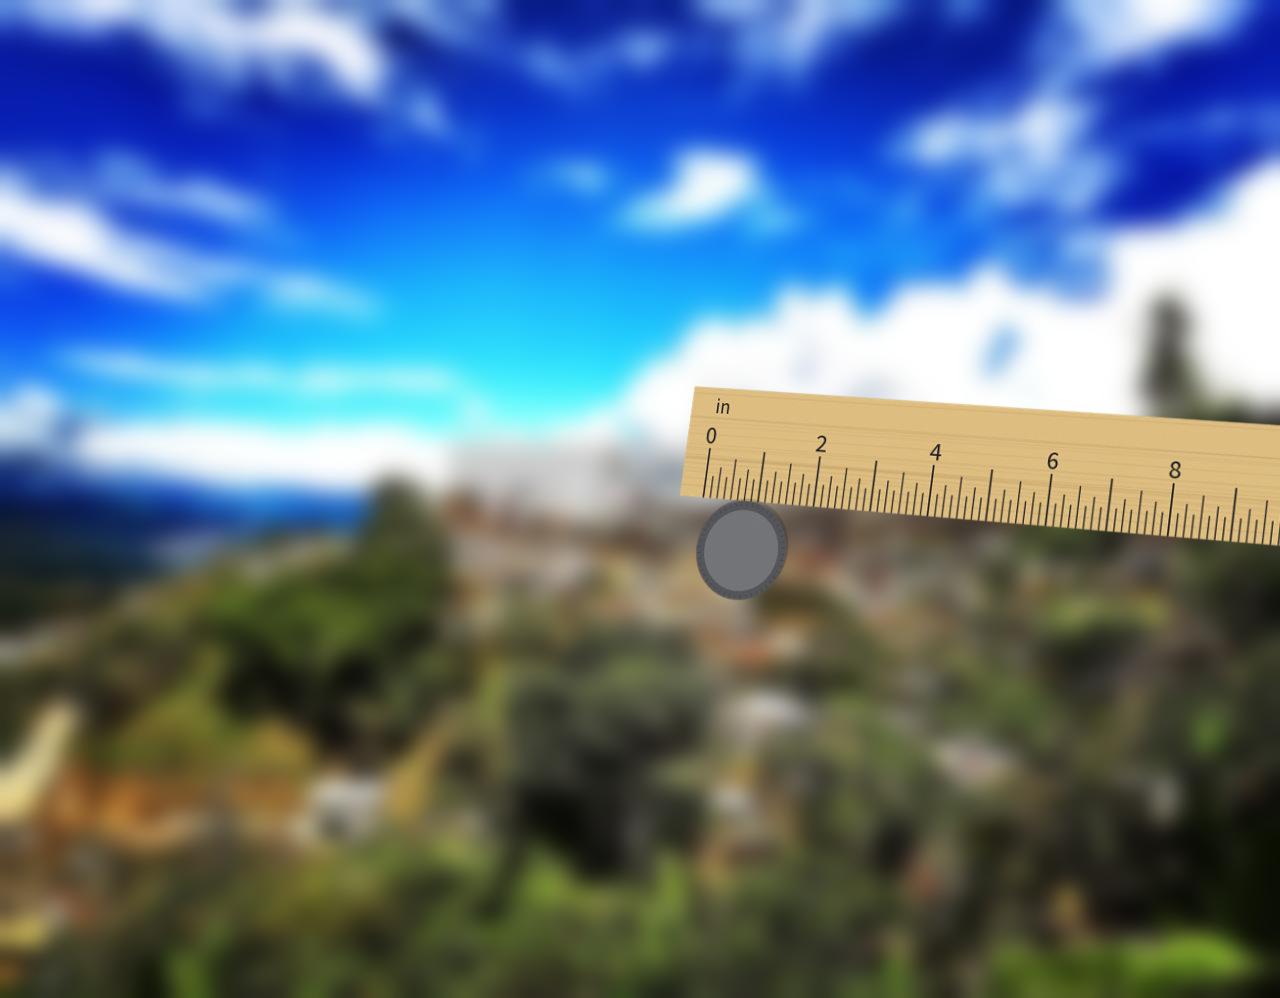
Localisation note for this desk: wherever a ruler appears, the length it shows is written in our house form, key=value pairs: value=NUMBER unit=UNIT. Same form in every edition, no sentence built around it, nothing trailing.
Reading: value=1.625 unit=in
